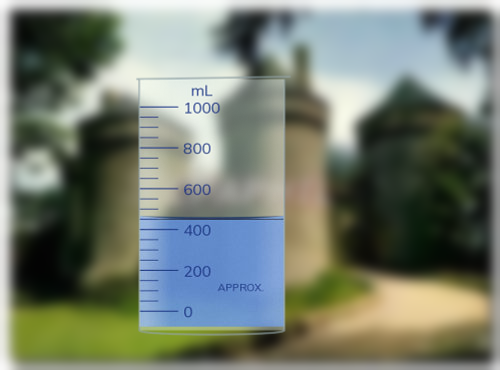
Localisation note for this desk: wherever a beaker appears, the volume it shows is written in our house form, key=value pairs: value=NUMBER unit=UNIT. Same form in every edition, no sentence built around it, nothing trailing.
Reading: value=450 unit=mL
